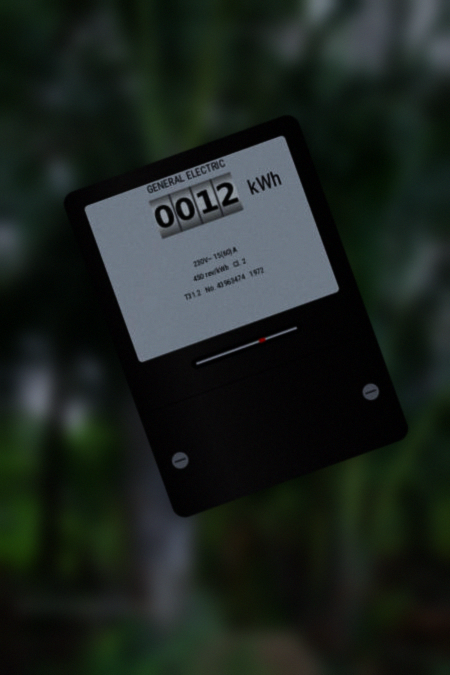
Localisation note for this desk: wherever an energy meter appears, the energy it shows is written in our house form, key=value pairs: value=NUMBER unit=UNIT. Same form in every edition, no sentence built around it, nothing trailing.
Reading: value=12 unit=kWh
